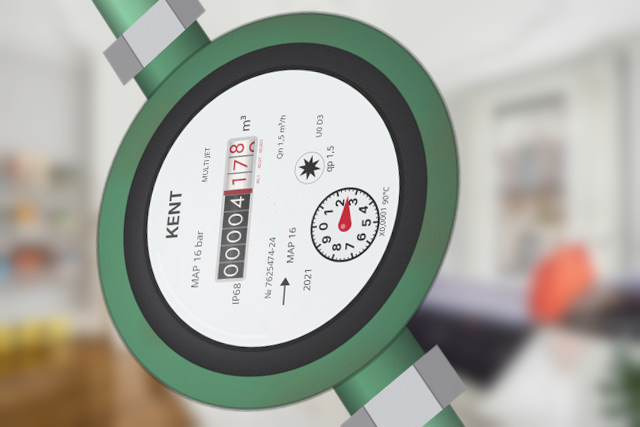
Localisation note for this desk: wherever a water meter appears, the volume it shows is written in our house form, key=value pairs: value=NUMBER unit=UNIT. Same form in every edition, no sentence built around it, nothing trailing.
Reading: value=4.1782 unit=m³
